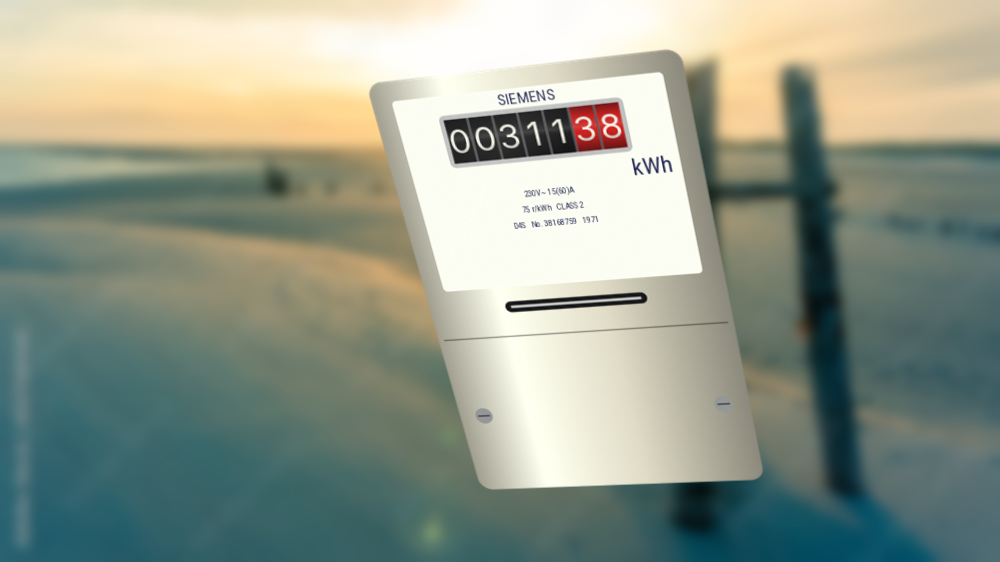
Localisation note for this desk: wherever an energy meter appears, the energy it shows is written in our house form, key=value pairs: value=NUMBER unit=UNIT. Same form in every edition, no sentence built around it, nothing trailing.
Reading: value=311.38 unit=kWh
